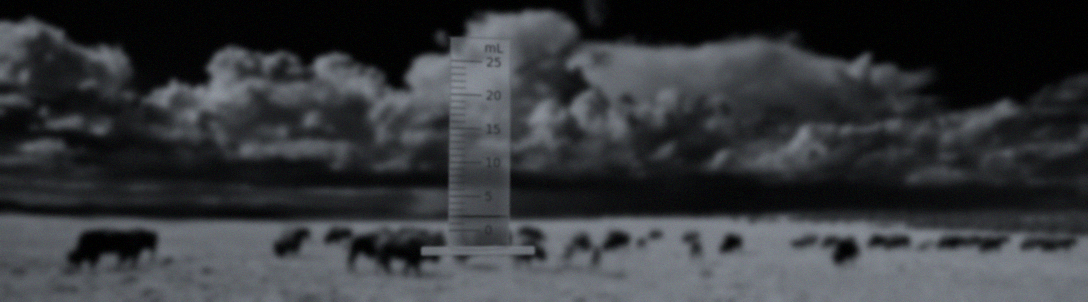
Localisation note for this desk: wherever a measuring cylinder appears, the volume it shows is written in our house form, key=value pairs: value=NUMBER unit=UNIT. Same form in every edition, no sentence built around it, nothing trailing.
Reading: value=2 unit=mL
